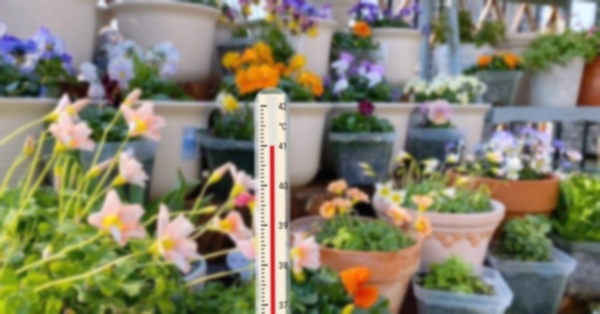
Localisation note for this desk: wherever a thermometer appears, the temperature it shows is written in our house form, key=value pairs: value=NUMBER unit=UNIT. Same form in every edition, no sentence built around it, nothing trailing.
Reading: value=41 unit=°C
